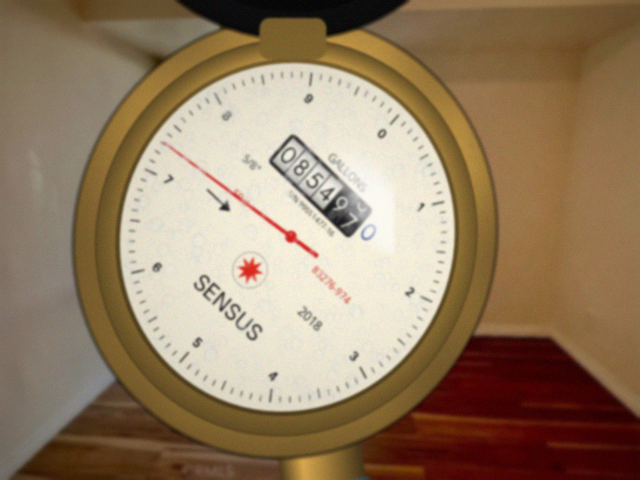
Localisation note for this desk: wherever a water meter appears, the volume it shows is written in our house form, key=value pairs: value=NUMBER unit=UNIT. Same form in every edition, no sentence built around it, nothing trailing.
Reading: value=854967.3 unit=gal
